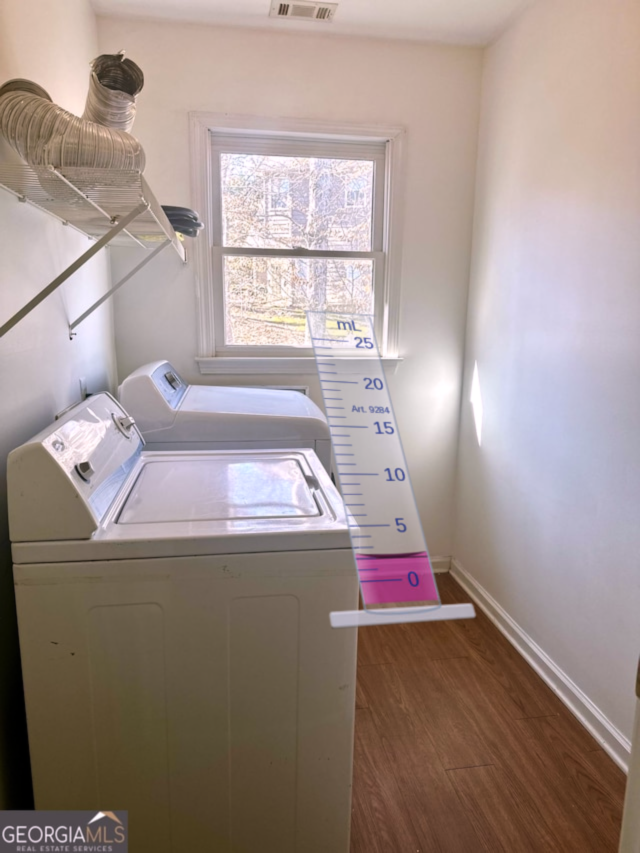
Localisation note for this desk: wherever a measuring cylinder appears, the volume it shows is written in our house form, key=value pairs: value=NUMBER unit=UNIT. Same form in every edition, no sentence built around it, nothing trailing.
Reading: value=2 unit=mL
